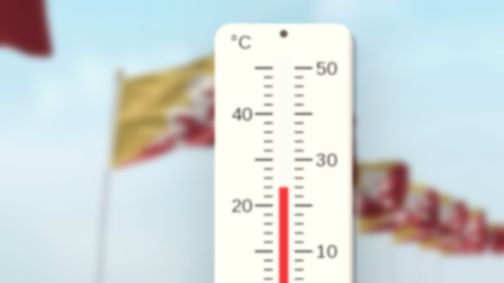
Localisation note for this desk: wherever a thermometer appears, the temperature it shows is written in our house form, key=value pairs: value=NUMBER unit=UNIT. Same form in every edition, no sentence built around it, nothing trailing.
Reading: value=24 unit=°C
